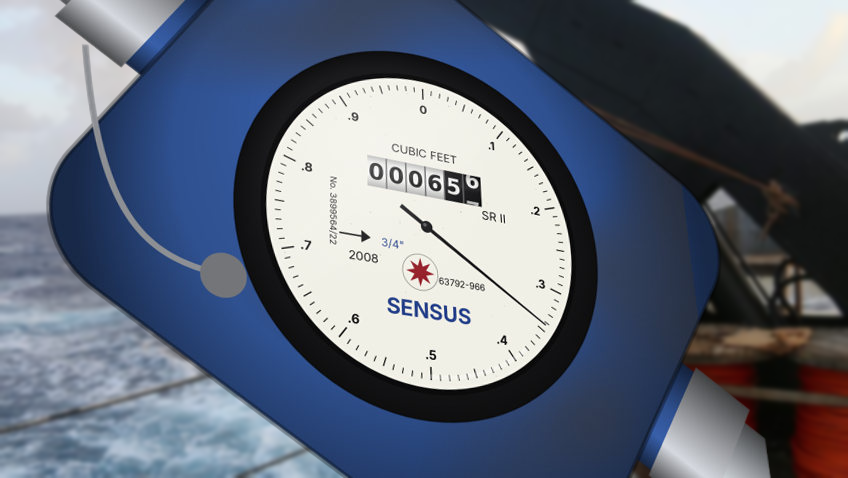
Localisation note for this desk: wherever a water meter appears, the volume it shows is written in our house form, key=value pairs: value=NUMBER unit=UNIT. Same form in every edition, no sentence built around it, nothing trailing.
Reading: value=656.34 unit=ft³
